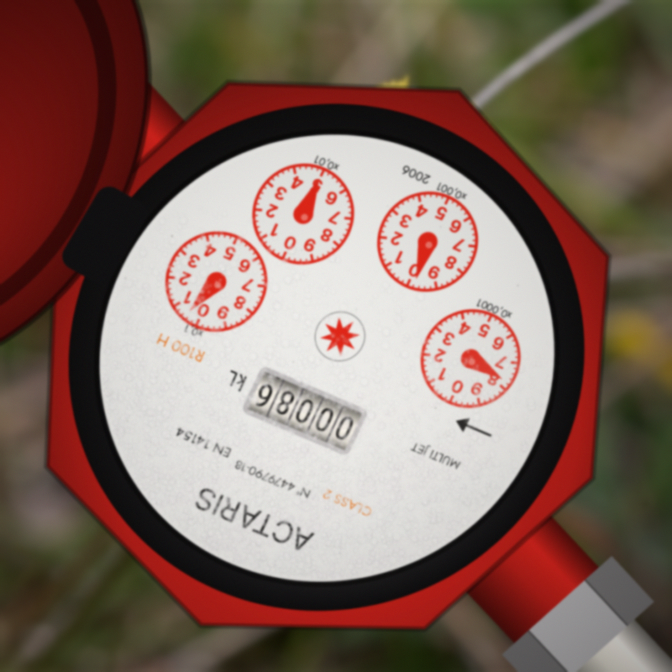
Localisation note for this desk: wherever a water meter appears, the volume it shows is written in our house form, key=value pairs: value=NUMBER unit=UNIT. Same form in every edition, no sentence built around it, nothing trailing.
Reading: value=86.0497 unit=kL
